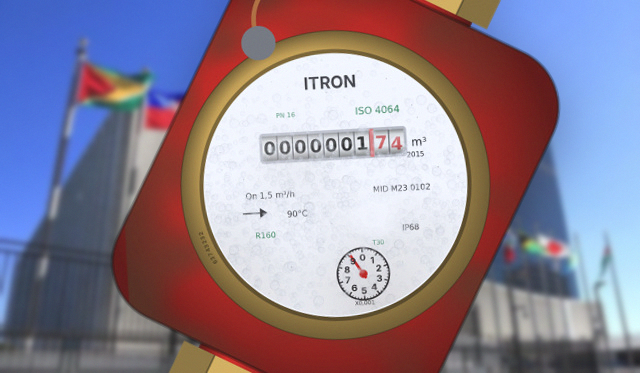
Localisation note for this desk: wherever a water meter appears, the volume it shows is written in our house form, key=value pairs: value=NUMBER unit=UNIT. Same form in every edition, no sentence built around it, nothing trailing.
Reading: value=1.739 unit=m³
